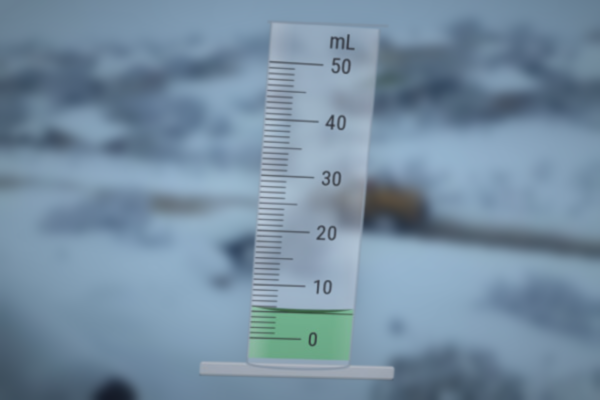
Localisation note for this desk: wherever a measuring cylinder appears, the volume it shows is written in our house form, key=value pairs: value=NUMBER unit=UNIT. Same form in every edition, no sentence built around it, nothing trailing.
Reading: value=5 unit=mL
